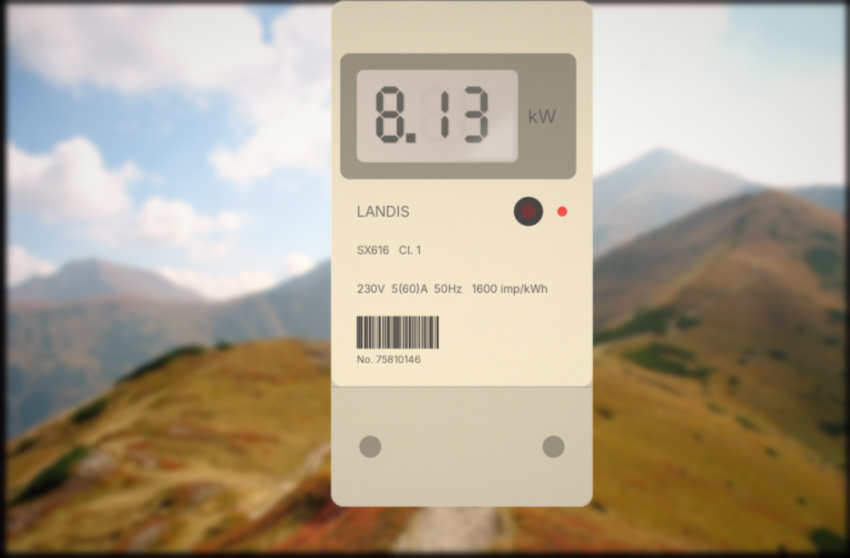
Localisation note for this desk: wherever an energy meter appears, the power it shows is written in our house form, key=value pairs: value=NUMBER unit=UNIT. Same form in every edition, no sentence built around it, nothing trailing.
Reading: value=8.13 unit=kW
